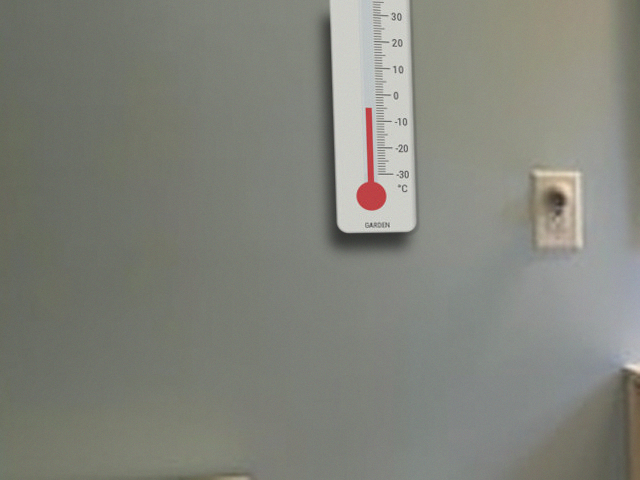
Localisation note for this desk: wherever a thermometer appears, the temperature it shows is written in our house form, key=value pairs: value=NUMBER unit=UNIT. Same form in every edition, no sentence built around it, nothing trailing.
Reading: value=-5 unit=°C
